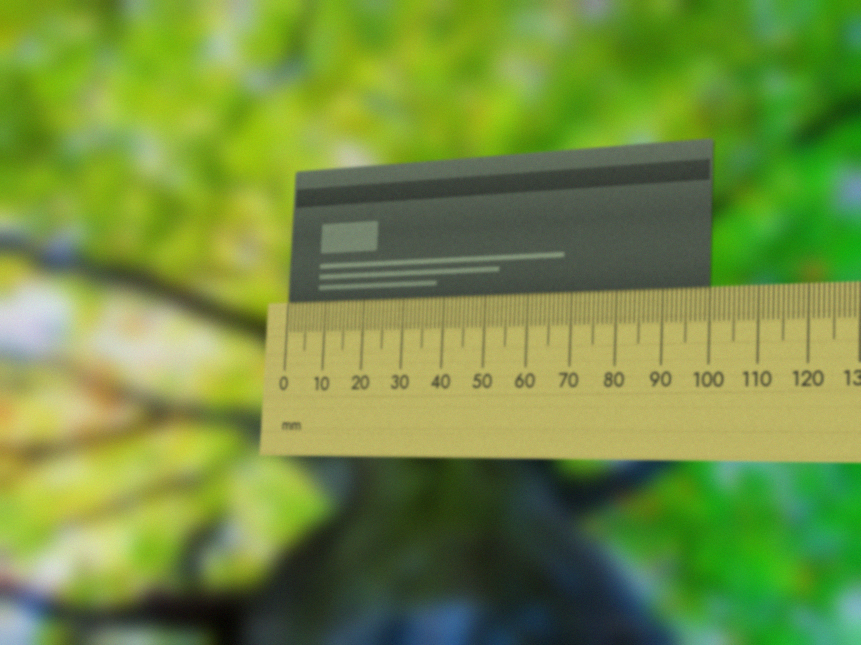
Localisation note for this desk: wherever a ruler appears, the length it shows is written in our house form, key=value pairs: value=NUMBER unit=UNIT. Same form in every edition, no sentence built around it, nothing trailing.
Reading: value=100 unit=mm
